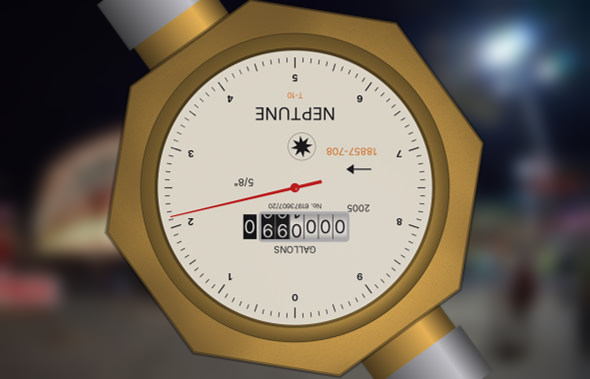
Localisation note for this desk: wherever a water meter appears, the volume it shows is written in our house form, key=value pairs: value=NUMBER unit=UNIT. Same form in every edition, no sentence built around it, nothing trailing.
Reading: value=992.1 unit=gal
